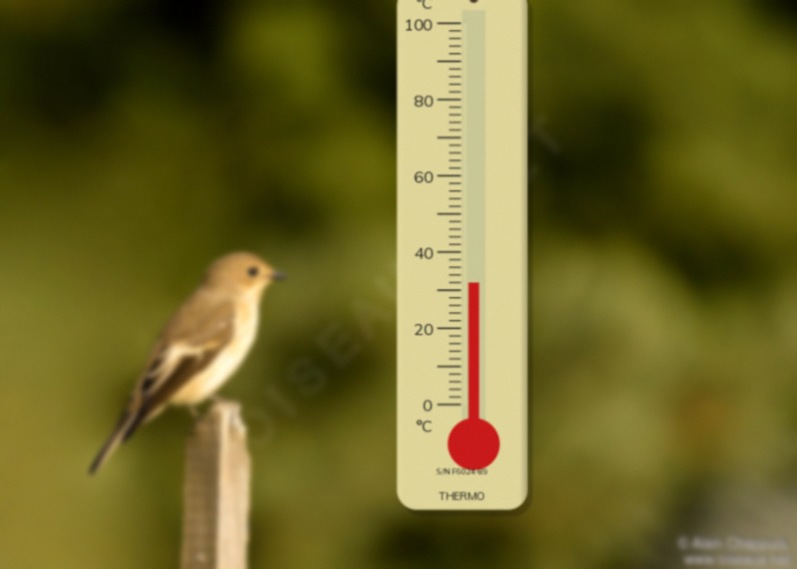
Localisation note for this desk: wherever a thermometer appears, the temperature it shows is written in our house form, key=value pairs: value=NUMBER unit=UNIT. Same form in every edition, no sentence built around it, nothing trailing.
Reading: value=32 unit=°C
